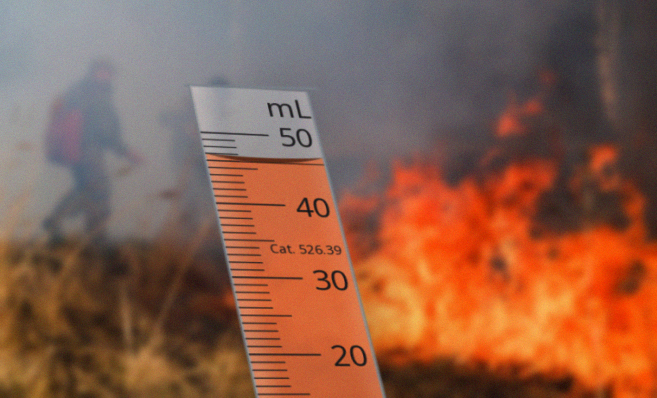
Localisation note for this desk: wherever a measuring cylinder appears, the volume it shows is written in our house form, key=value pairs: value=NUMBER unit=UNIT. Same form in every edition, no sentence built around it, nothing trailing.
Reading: value=46 unit=mL
